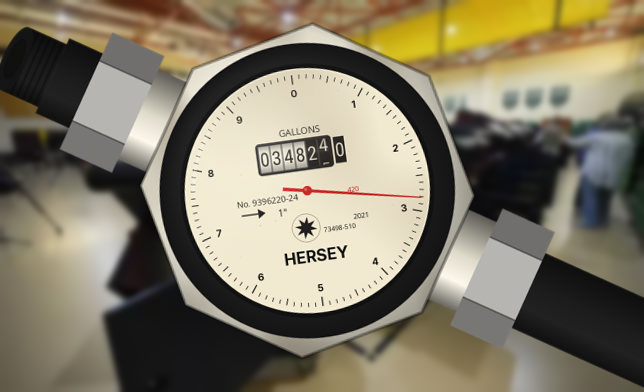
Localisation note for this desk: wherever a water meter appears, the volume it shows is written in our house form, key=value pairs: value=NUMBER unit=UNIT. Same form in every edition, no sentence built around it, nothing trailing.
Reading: value=348242.8 unit=gal
